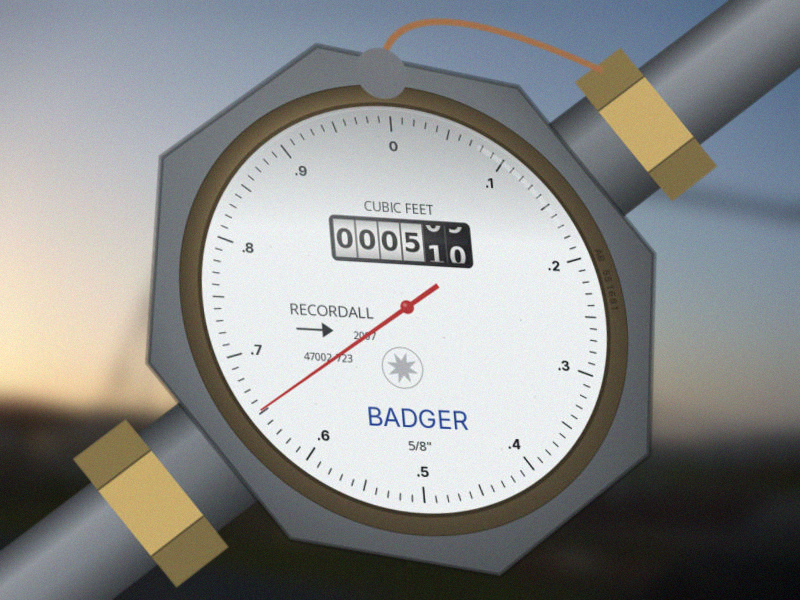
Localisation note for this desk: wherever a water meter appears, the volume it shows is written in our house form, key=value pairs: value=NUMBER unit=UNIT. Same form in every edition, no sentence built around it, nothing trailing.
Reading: value=509.65 unit=ft³
